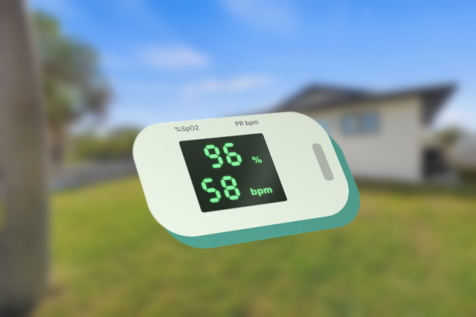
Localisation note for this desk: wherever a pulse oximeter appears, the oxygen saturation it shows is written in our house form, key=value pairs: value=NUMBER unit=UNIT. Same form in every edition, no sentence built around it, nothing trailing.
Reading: value=96 unit=%
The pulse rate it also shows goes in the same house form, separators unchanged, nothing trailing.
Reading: value=58 unit=bpm
